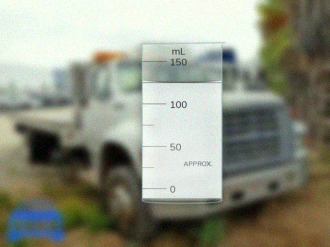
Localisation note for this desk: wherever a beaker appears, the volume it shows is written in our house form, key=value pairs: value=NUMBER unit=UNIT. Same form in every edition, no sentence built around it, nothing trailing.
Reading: value=125 unit=mL
